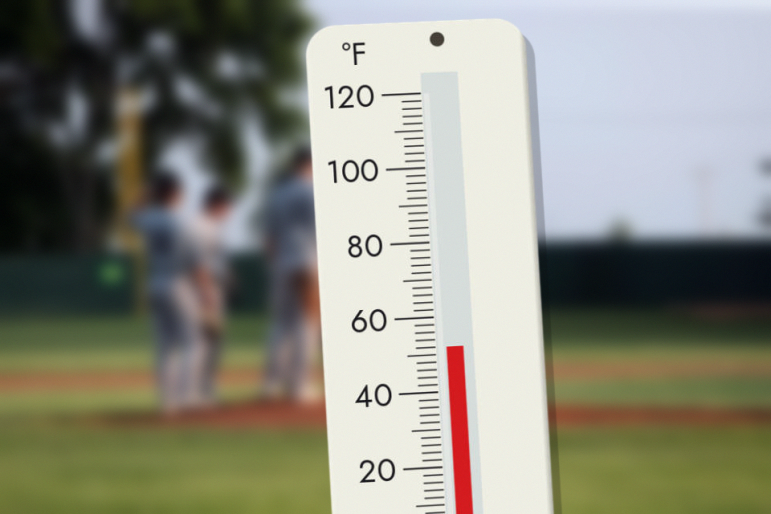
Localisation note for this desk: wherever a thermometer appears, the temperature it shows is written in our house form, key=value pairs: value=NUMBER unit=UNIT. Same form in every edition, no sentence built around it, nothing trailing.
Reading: value=52 unit=°F
